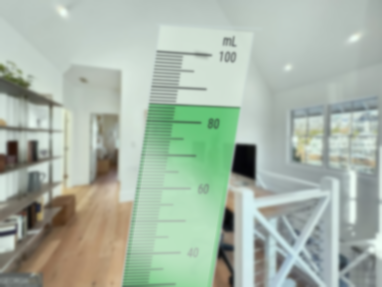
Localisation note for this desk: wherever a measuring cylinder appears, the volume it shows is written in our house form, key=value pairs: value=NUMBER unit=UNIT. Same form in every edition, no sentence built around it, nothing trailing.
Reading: value=85 unit=mL
